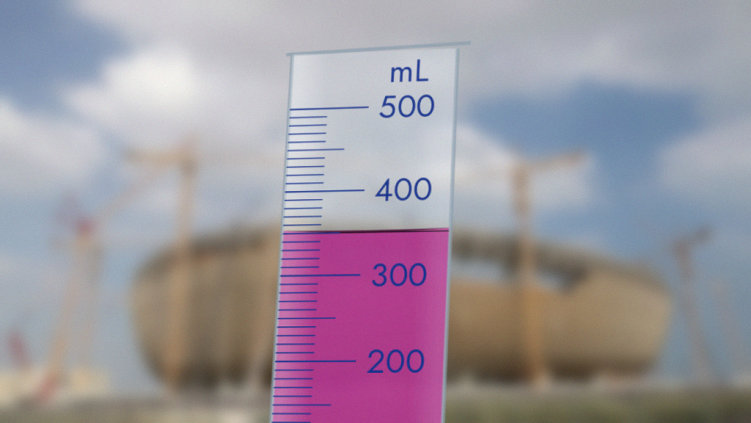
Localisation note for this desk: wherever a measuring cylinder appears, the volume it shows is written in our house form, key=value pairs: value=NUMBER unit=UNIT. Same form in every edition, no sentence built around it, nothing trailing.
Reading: value=350 unit=mL
